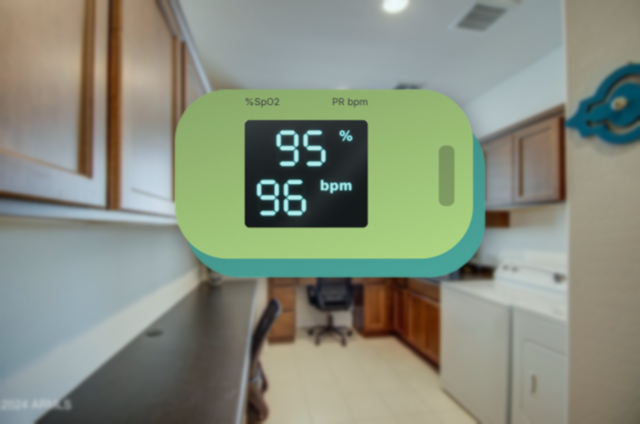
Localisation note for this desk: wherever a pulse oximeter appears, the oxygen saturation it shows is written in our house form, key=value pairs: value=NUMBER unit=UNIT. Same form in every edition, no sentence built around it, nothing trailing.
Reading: value=95 unit=%
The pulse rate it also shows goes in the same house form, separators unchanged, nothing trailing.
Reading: value=96 unit=bpm
